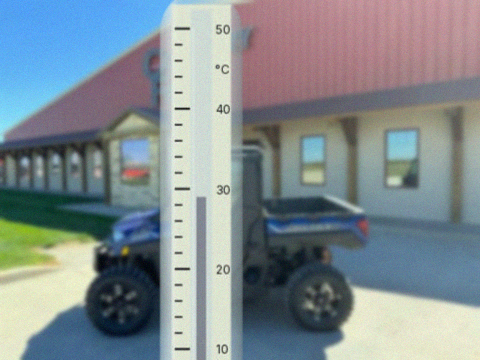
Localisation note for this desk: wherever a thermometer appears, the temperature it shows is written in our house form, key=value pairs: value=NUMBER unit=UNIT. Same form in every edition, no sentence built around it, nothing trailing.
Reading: value=29 unit=°C
